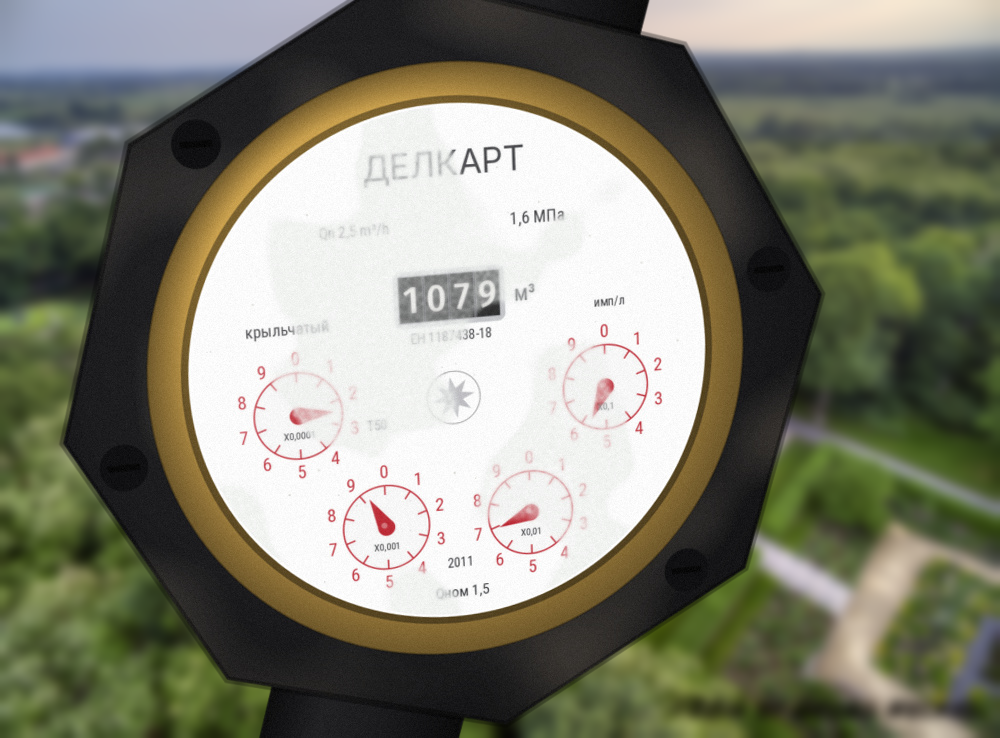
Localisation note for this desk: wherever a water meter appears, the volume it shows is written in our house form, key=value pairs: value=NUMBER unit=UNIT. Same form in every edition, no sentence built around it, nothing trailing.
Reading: value=1079.5692 unit=m³
